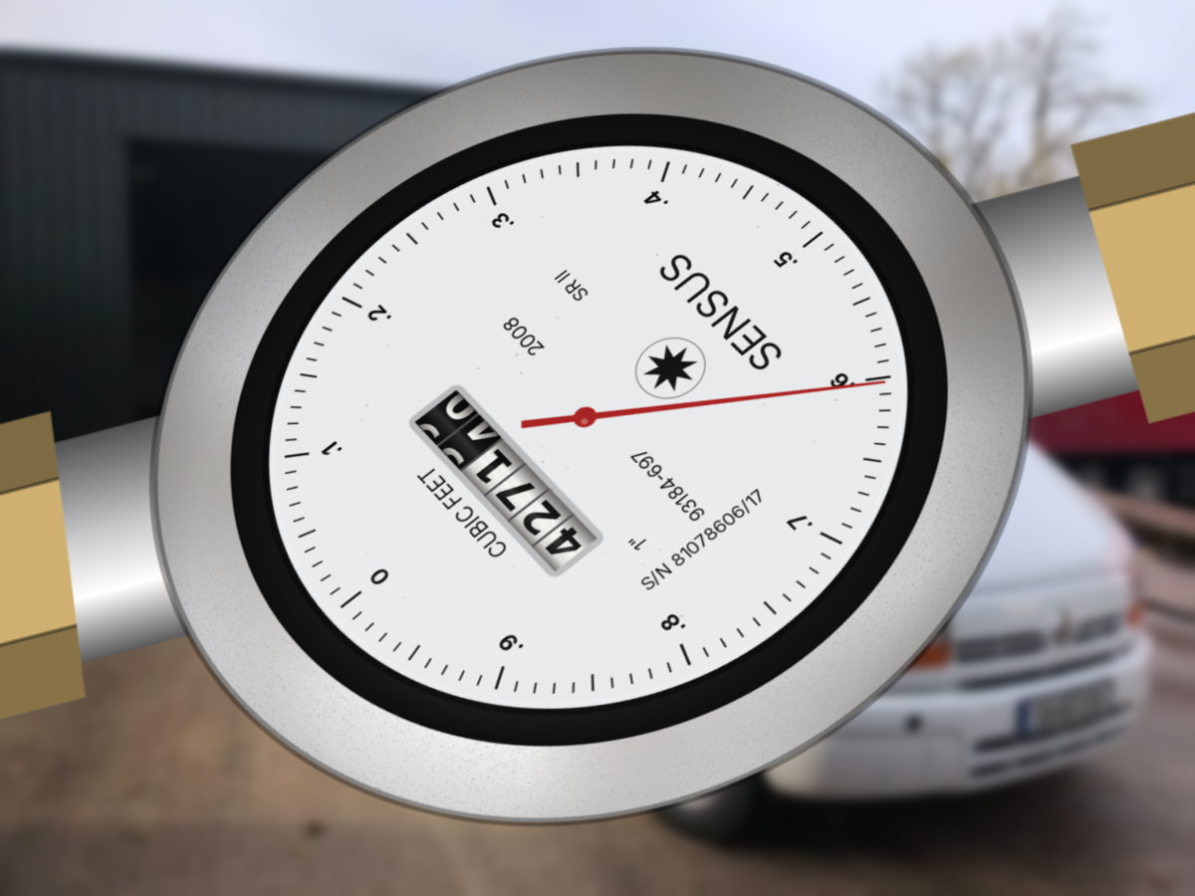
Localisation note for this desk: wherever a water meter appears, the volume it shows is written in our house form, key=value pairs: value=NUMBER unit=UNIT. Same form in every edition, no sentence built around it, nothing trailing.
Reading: value=427139.60 unit=ft³
